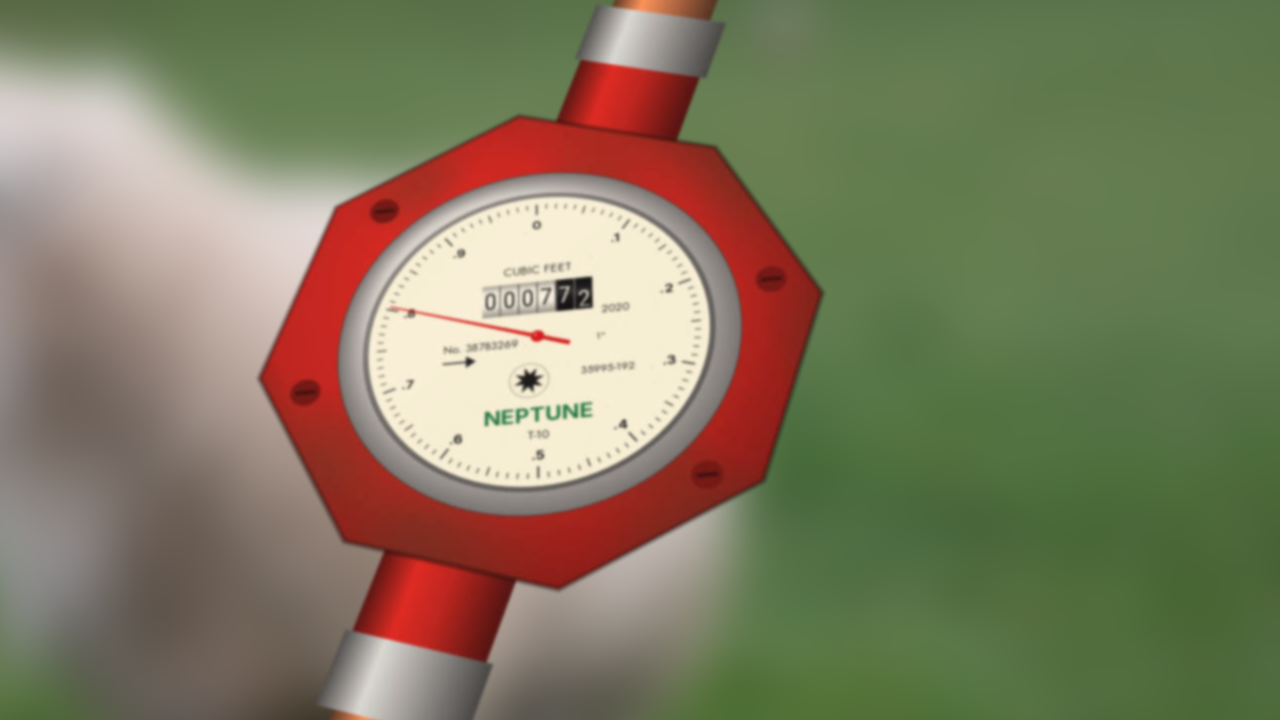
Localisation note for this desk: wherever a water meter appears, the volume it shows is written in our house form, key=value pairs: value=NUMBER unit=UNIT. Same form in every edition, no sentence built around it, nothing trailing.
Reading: value=771.80 unit=ft³
